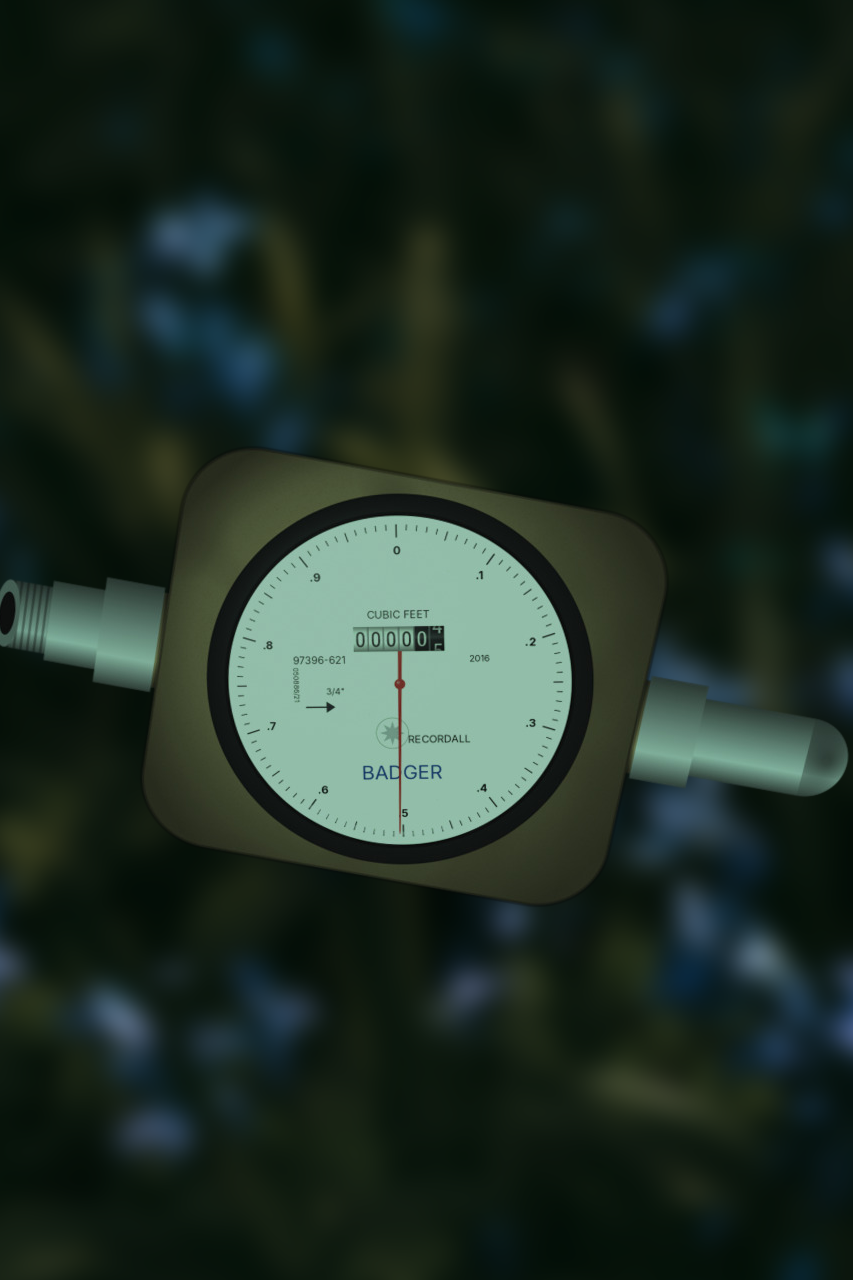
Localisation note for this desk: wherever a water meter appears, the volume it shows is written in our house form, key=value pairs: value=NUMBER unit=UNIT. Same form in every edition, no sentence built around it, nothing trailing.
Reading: value=4.50 unit=ft³
